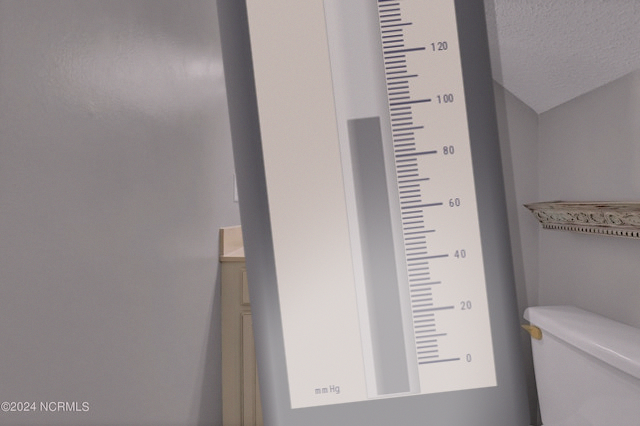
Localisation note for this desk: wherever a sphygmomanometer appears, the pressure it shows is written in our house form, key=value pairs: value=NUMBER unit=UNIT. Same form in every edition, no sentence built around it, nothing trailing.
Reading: value=96 unit=mmHg
